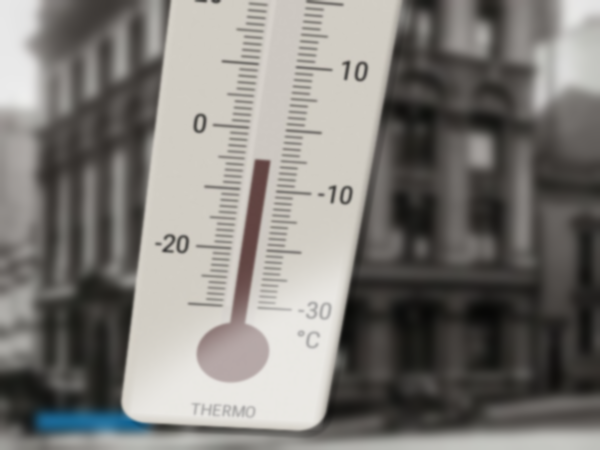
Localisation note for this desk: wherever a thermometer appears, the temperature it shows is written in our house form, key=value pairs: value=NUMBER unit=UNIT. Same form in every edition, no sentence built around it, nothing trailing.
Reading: value=-5 unit=°C
